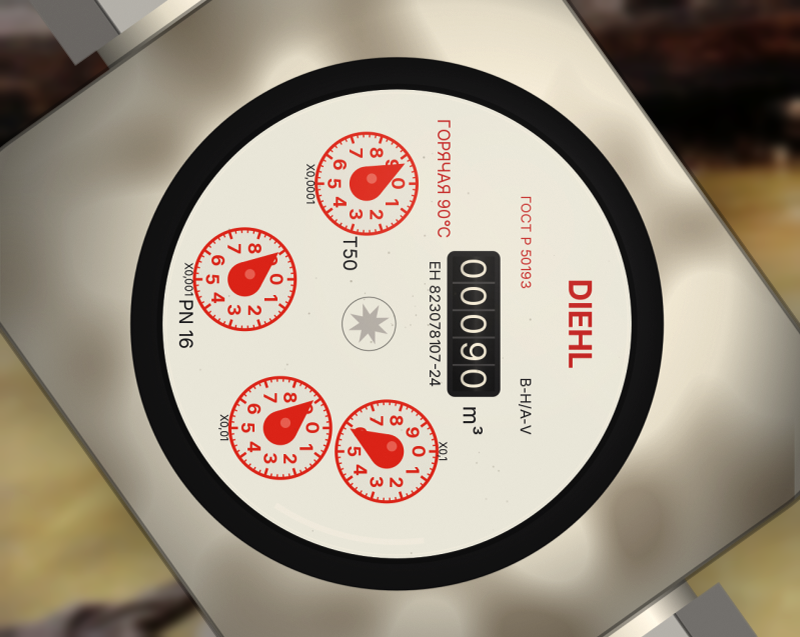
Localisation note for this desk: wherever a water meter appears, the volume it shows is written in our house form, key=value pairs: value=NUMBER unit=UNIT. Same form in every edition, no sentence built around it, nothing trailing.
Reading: value=90.5889 unit=m³
